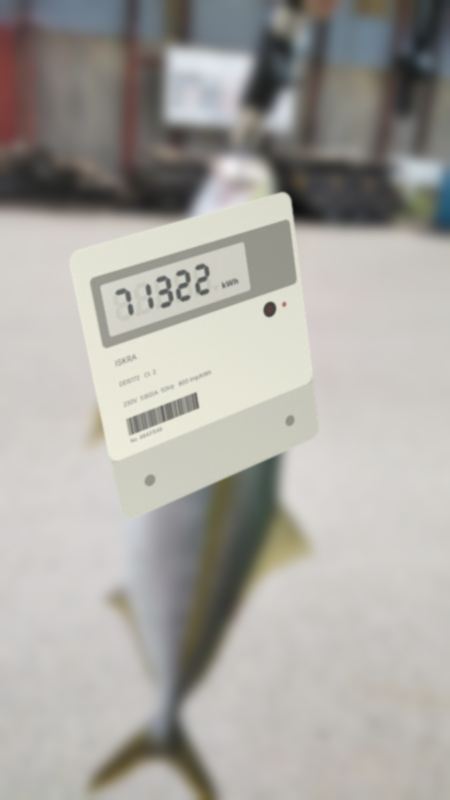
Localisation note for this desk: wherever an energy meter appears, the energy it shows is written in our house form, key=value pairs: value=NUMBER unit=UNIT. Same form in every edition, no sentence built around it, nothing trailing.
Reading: value=71322 unit=kWh
